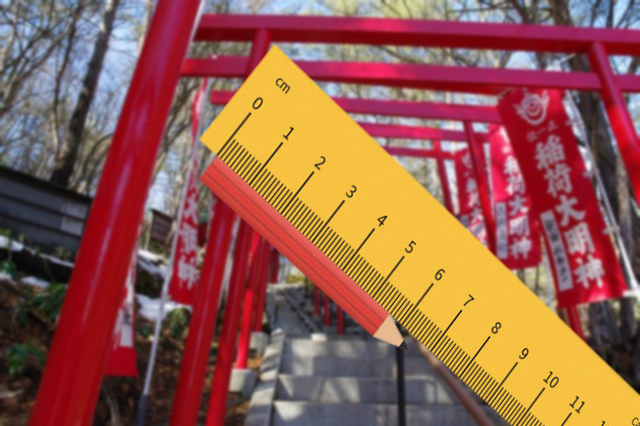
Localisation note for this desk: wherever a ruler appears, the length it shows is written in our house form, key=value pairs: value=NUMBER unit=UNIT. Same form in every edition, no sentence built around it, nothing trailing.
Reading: value=6.5 unit=cm
